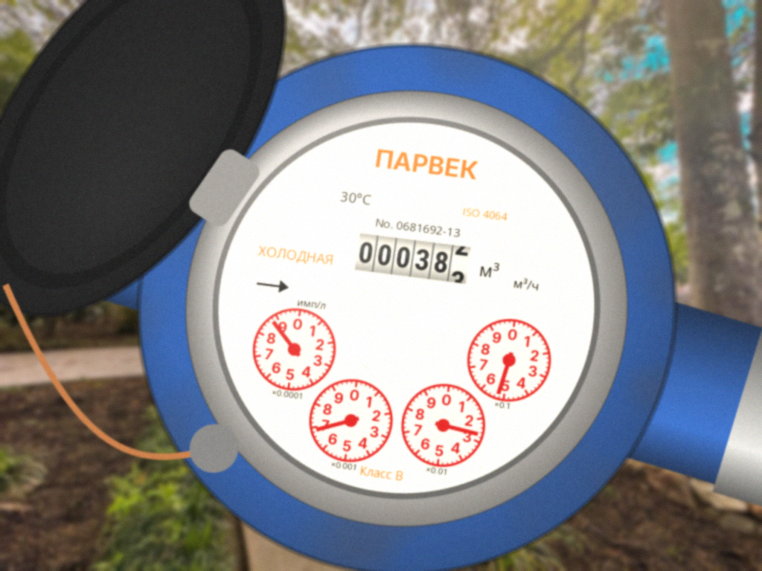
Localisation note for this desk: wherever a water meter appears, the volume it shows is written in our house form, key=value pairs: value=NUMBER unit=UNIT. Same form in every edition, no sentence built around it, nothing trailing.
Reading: value=382.5268 unit=m³
